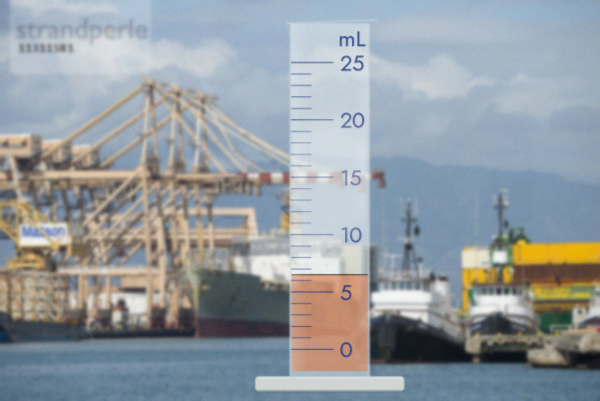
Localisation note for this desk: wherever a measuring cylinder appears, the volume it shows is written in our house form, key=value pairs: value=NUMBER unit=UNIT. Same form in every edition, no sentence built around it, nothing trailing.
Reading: value=6.5 unit=mL
